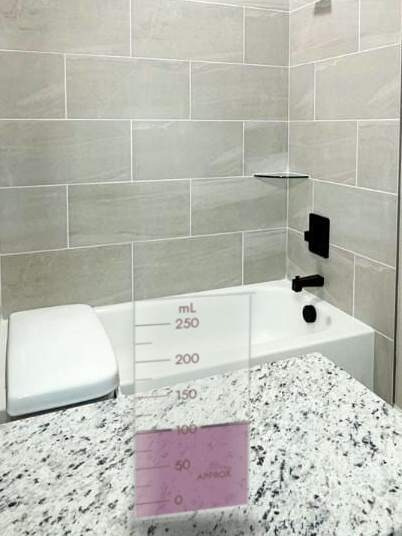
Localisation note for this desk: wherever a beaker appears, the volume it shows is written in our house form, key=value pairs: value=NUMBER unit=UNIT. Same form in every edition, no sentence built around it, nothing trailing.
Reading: value=100 unit=mL
